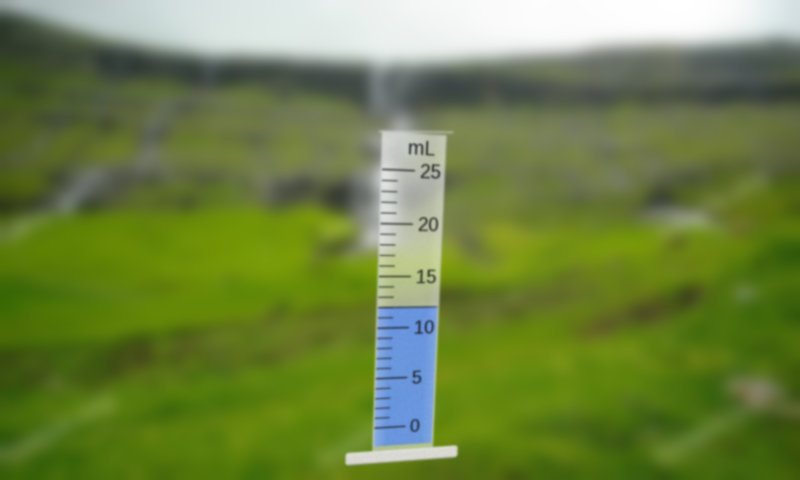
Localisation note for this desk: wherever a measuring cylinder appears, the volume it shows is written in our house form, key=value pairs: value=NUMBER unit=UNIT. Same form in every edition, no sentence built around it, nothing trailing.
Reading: value=12 unit=mL
